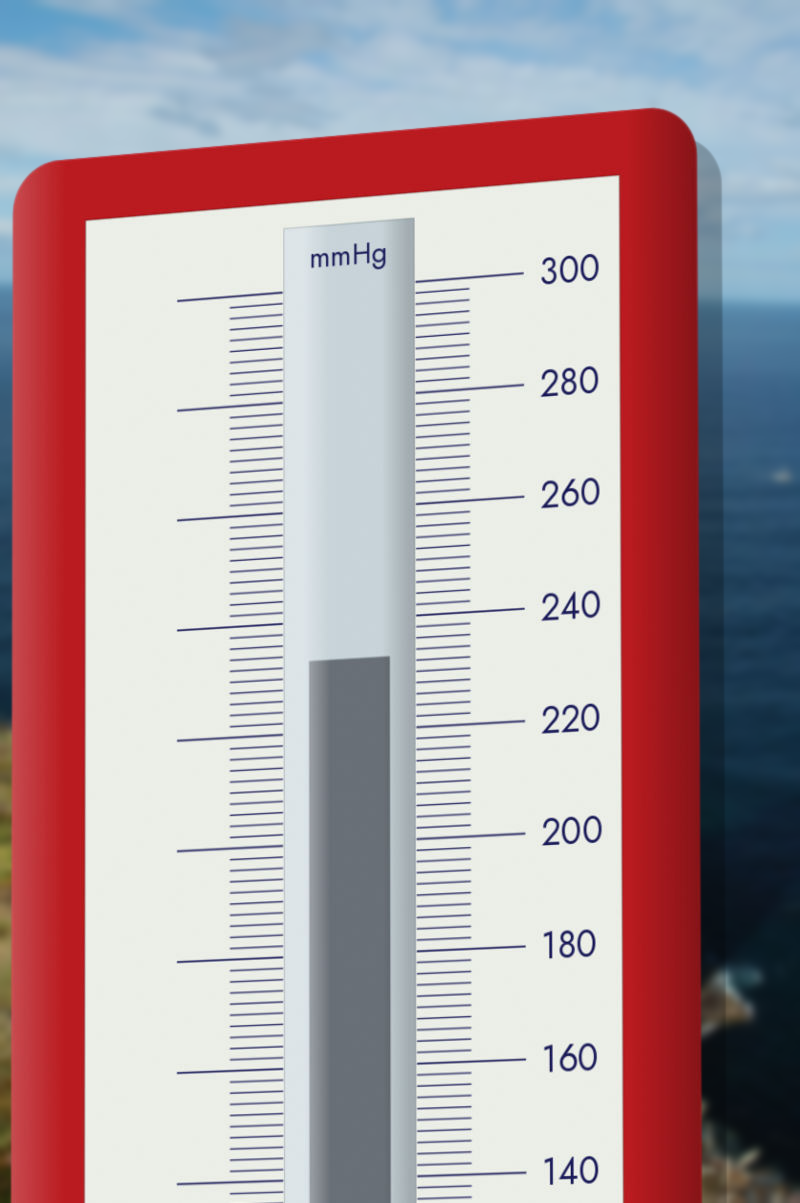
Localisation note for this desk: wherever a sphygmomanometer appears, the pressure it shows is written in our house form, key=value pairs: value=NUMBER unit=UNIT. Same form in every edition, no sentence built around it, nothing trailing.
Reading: value=233 unit=mmHg
